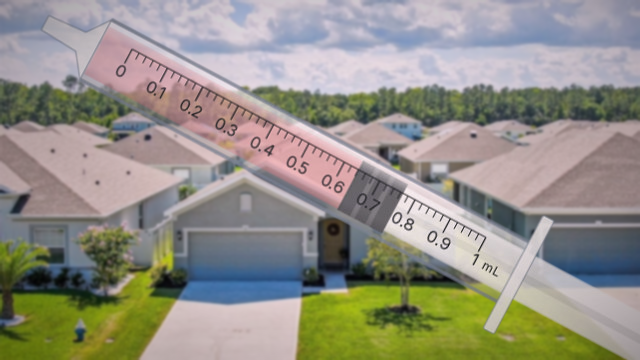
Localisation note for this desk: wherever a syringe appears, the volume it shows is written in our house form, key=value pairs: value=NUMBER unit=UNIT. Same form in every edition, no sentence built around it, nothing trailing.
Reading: value=0.64 unit=mL
